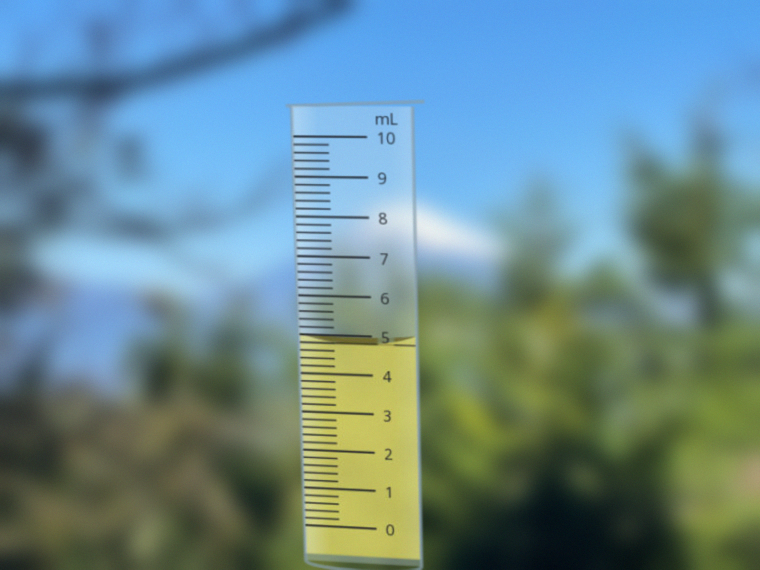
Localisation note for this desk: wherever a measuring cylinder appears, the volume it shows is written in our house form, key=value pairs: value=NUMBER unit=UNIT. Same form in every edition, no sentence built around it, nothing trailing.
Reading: value=4.8 unit=mL
